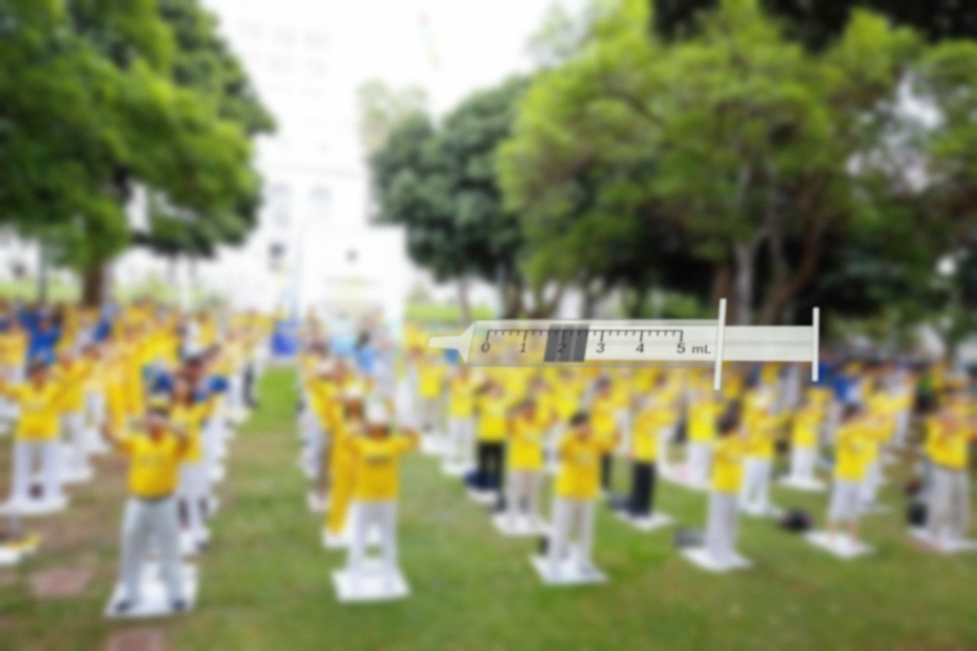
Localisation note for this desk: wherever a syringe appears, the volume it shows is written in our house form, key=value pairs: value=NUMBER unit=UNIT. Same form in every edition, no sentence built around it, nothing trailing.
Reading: value=1.6 unit=mL
